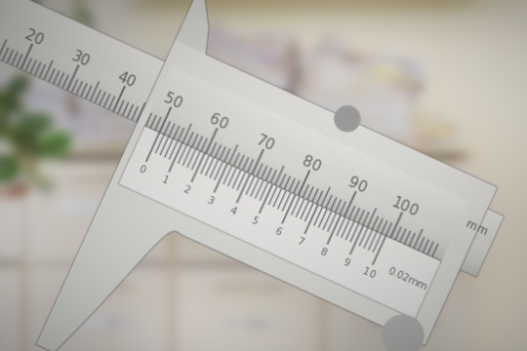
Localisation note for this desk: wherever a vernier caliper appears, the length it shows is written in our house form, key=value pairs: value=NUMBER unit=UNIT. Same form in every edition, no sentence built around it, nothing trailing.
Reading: value=50.0 unit=mm
